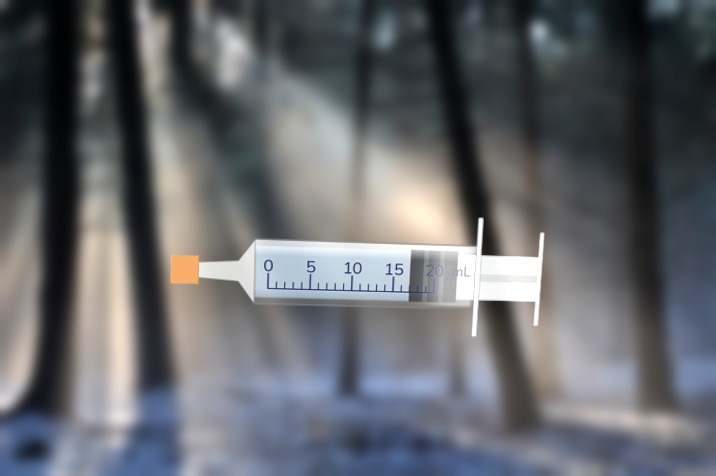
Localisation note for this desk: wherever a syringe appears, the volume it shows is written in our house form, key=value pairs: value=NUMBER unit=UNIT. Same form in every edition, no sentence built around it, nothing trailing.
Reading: value=17 unit=mL
